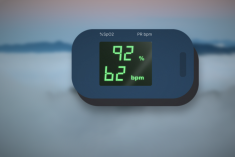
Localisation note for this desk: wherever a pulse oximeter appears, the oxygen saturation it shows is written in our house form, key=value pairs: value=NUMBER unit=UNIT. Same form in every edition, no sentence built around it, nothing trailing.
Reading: value=92 unit=%
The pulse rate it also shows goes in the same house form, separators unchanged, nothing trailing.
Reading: value=62 unit=bpm
